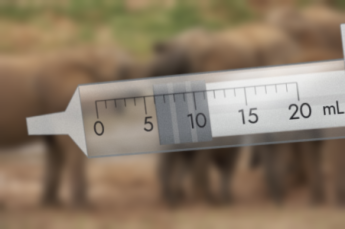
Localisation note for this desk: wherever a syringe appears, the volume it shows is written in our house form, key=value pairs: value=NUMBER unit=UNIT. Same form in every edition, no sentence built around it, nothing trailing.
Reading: value=6 unit=mL
